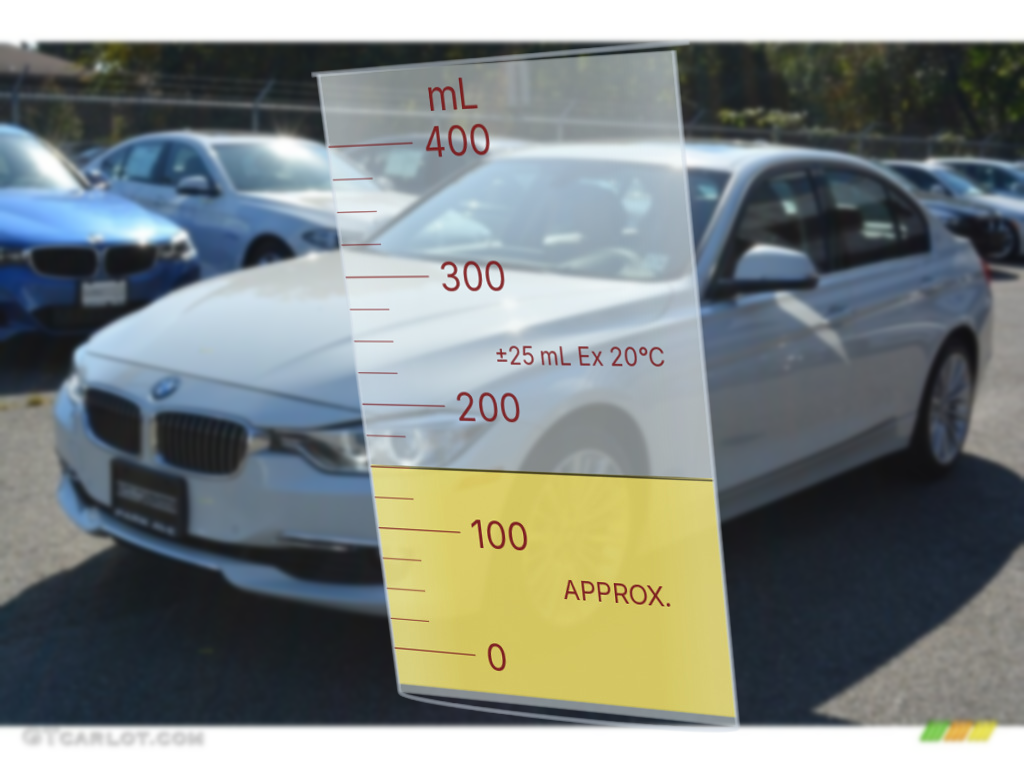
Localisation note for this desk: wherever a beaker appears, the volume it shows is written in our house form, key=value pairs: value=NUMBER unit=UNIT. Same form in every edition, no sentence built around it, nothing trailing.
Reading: value=150 unit=mL
